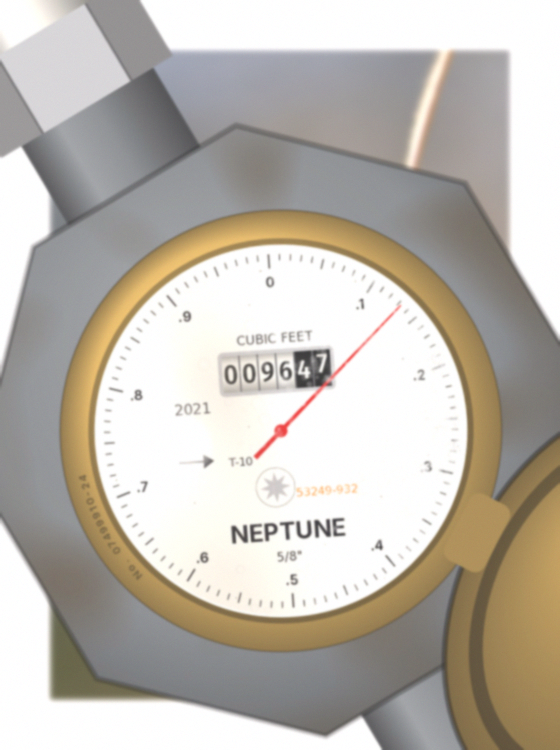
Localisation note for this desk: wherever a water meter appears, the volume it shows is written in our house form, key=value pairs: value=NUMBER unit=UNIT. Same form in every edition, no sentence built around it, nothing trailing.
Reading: value=9647.13 unit=ft³
